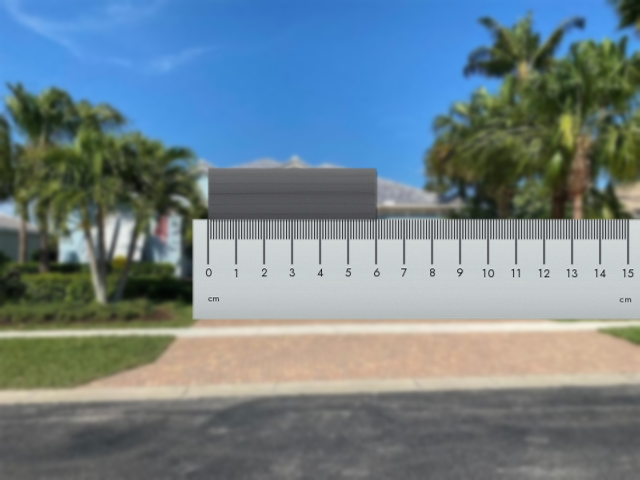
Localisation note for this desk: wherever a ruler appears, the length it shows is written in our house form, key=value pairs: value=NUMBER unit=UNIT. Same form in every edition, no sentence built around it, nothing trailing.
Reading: value=6 unit=cm
